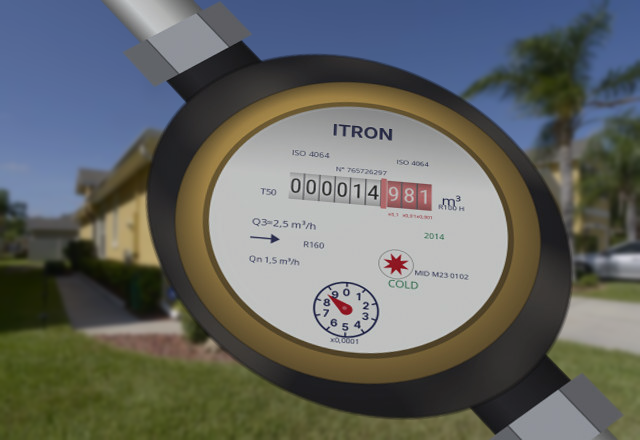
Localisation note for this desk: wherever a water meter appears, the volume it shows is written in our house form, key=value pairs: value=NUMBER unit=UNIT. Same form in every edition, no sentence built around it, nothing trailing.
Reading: value=14.9818 unit=m³
